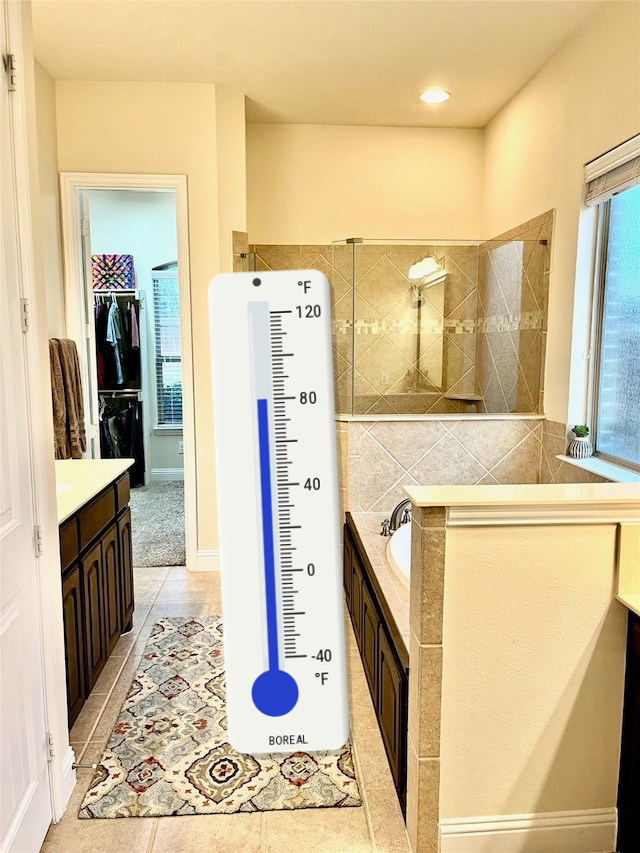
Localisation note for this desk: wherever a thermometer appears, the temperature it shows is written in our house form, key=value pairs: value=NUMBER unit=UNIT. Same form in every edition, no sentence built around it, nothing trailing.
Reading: value=80 unit=°F
